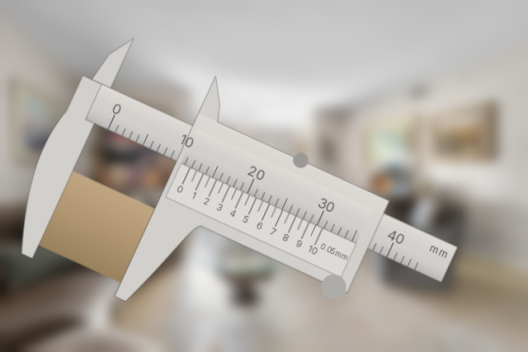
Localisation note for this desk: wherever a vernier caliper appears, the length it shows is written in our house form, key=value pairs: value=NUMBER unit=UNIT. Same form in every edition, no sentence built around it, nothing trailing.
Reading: value=11.8 unit=mm
